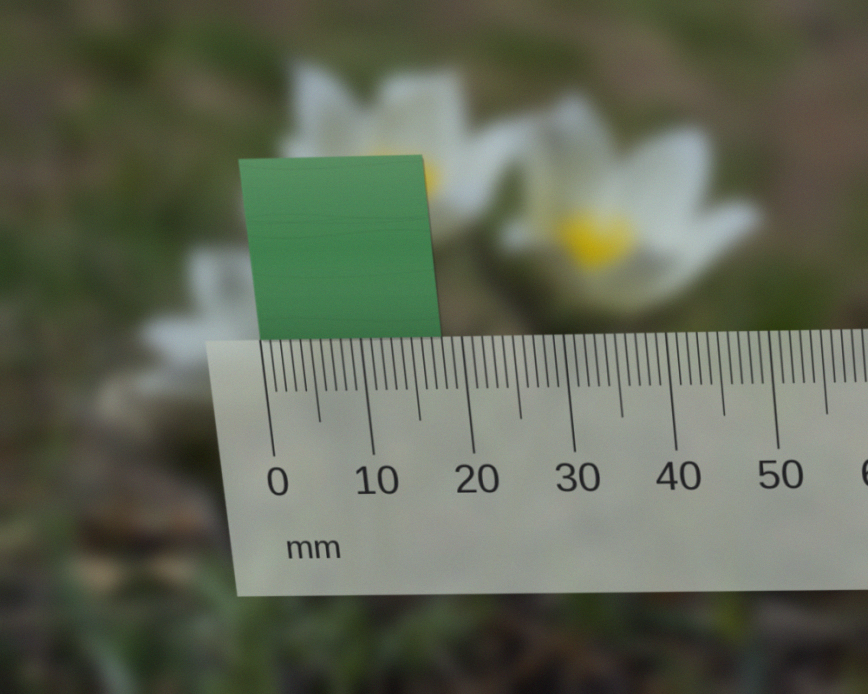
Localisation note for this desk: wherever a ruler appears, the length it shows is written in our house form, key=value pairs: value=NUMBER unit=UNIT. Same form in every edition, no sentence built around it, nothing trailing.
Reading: value=18 unit=mm
